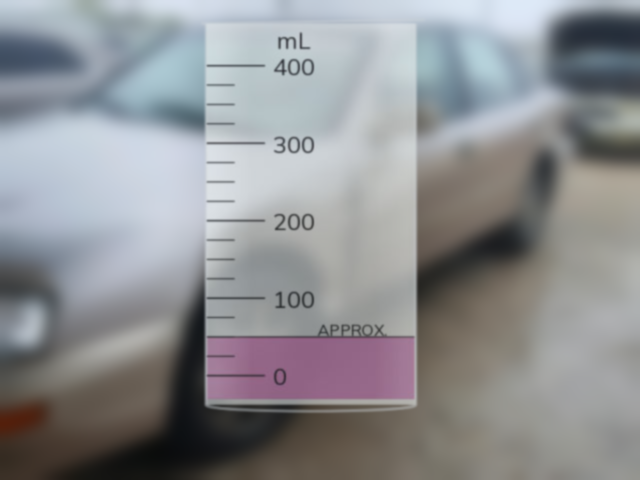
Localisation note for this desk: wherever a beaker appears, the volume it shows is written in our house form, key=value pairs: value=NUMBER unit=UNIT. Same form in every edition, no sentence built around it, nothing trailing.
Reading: value=50 unit=mL
